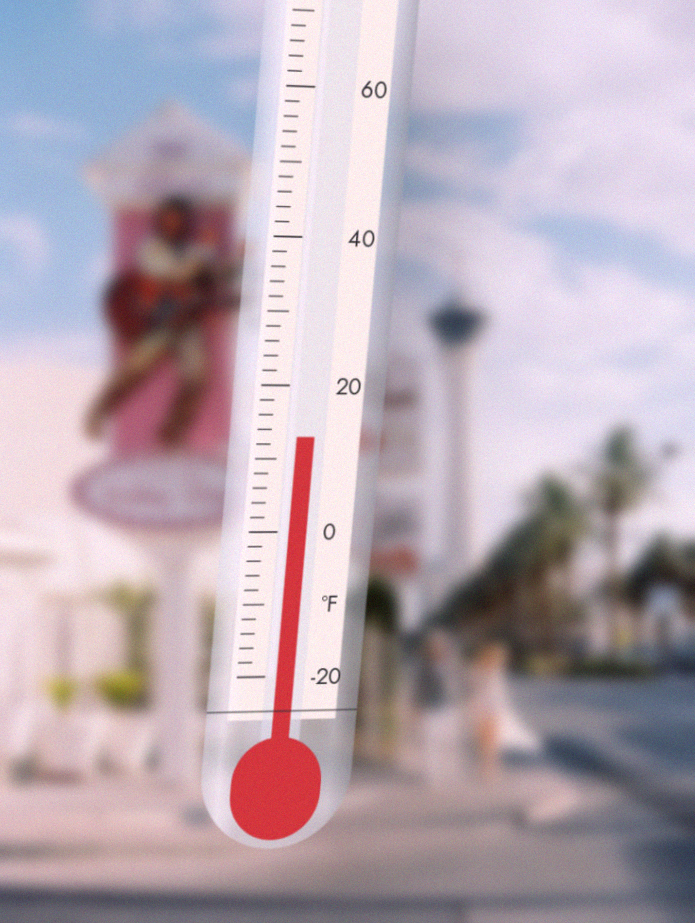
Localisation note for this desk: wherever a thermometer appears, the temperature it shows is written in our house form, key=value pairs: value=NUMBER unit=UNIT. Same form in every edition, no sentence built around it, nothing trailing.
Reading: value=13 unit=°F
